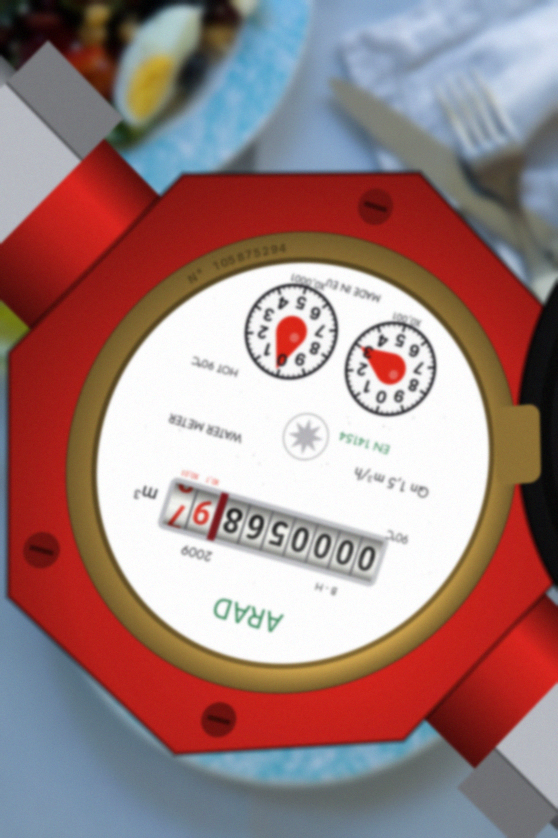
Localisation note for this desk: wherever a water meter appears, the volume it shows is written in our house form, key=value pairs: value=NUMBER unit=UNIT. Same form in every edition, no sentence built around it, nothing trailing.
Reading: value=568.9730 unit=m³
